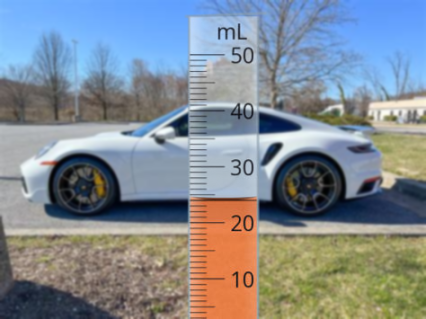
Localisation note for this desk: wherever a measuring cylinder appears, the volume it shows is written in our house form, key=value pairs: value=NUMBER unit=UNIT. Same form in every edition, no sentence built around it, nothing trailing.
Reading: value=24 unit=mL
